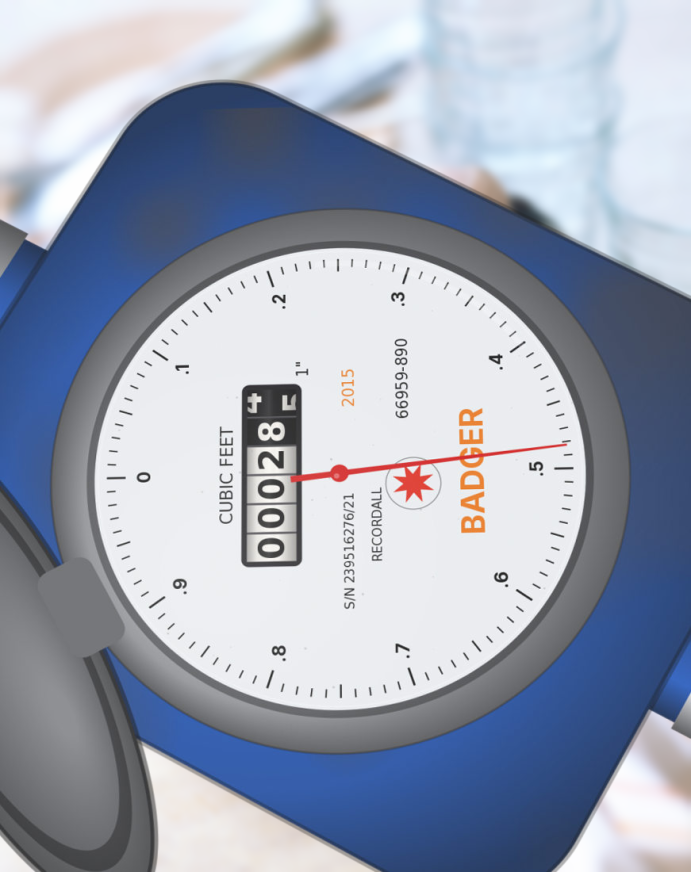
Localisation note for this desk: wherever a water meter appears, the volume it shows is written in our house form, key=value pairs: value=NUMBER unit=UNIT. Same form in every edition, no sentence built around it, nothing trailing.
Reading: value=284.48 unit=ft³
